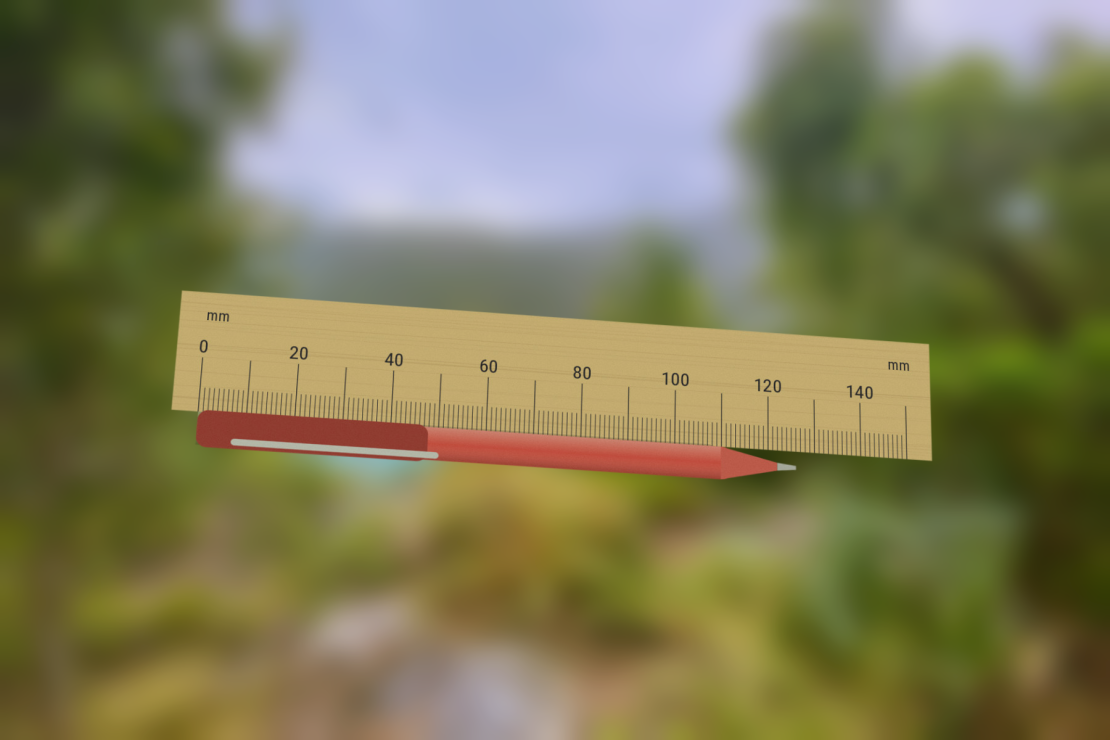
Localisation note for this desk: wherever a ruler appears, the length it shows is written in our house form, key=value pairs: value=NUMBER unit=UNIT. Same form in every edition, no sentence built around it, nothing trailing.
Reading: value=126 unit=mm
